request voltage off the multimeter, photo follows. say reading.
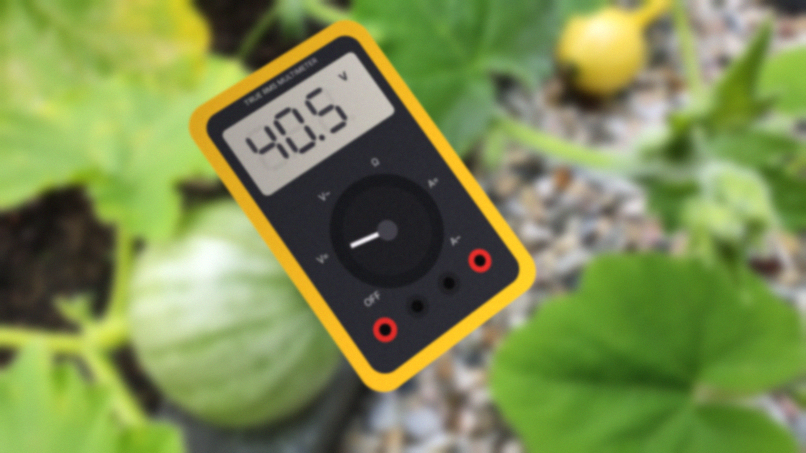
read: 40.5 V
